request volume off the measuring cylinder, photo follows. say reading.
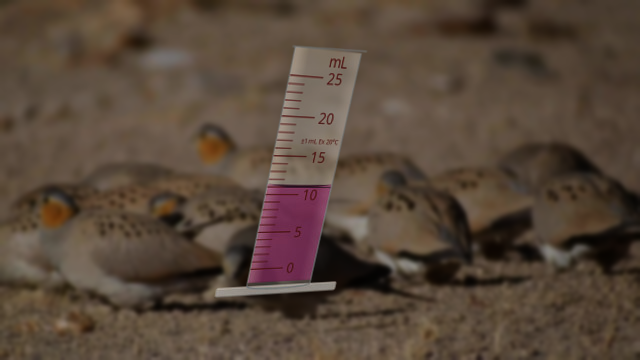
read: 11 mL
